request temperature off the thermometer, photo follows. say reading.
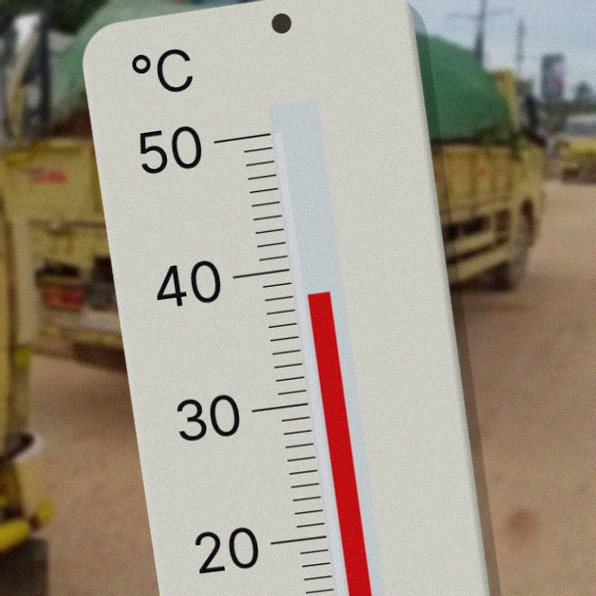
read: 38 °C
